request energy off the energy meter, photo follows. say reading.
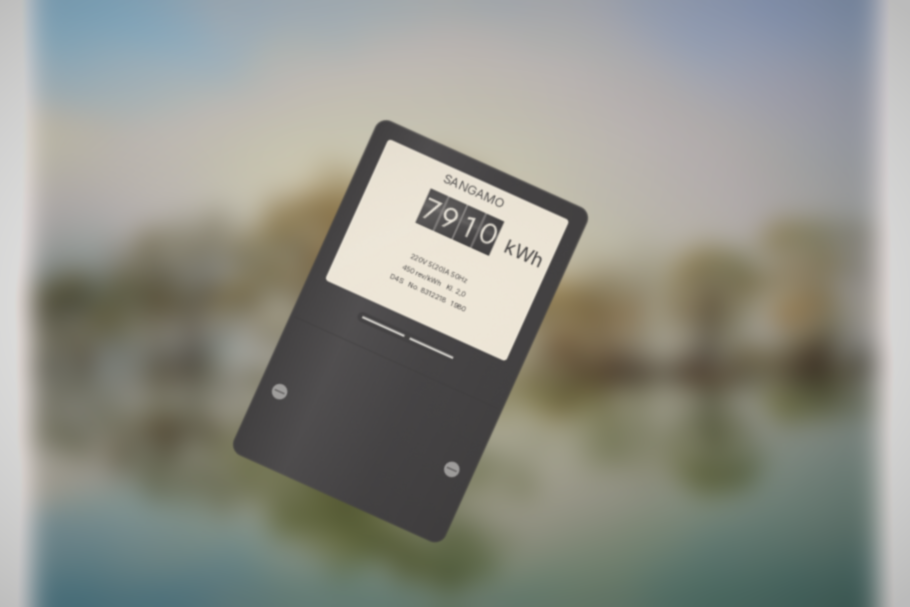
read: 7910 kWh
